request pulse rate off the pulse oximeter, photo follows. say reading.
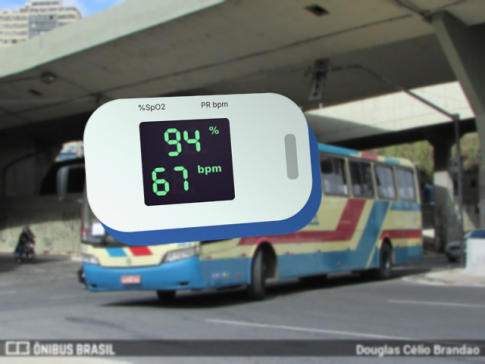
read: 67 bpm
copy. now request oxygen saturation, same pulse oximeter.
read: 94 %
